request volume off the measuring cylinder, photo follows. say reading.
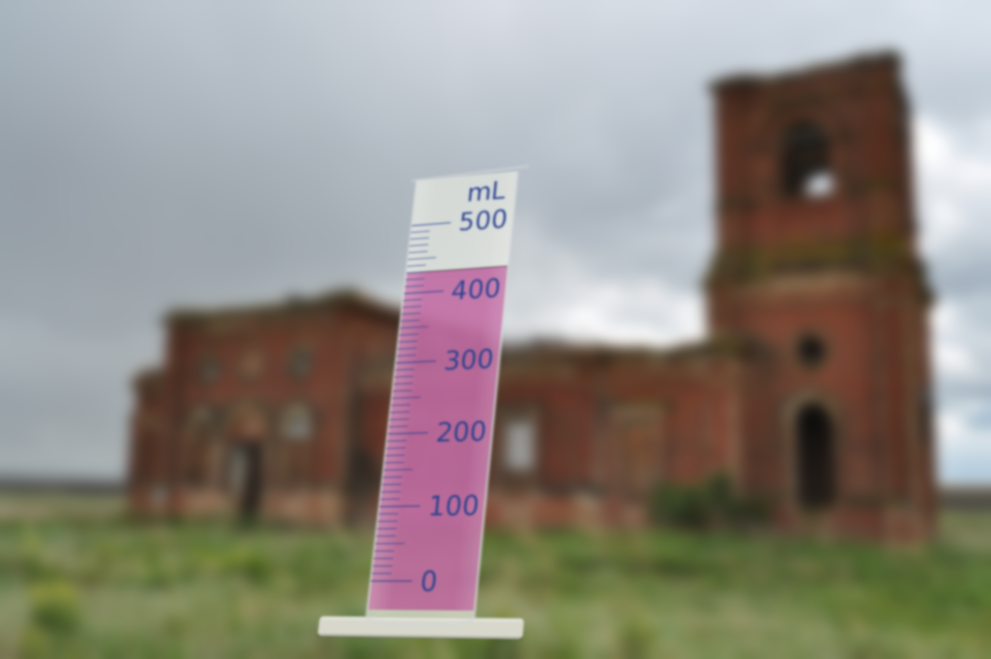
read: 430 mL
